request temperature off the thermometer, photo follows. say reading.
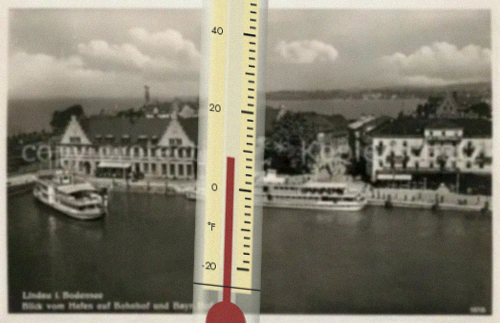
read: 8 °F
